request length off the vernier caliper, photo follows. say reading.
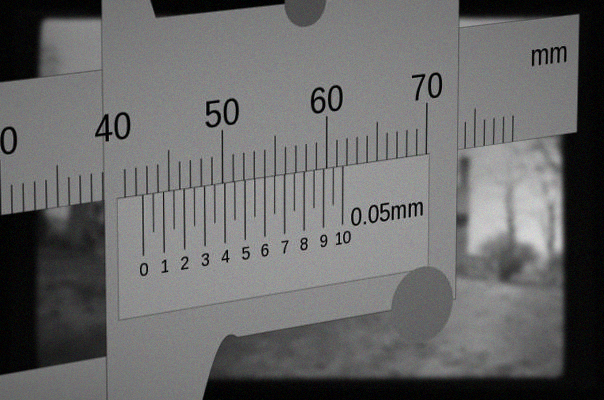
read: 42.6 mm
